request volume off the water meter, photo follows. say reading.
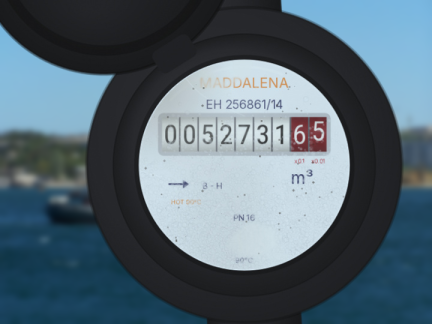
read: 52731.65 m³
